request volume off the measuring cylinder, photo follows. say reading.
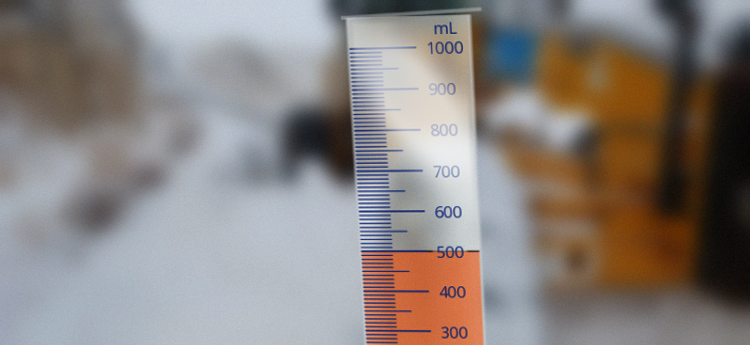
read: 500 mL
